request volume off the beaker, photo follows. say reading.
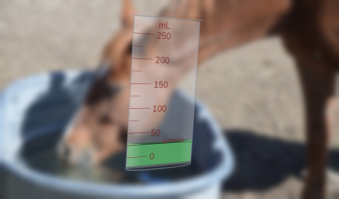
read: 25 mL
